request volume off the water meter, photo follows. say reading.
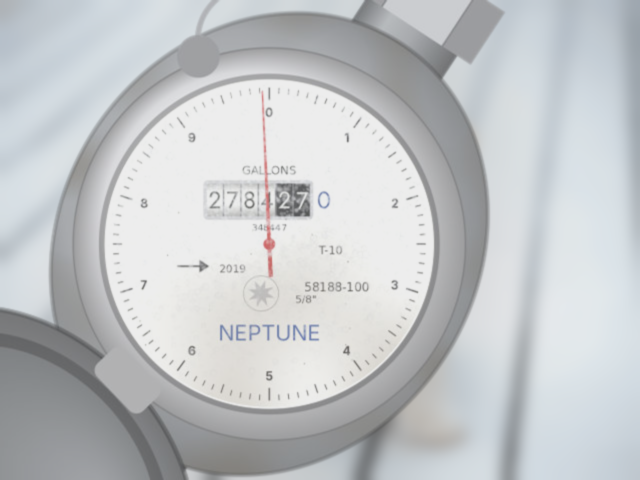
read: 2784269.9 gal
